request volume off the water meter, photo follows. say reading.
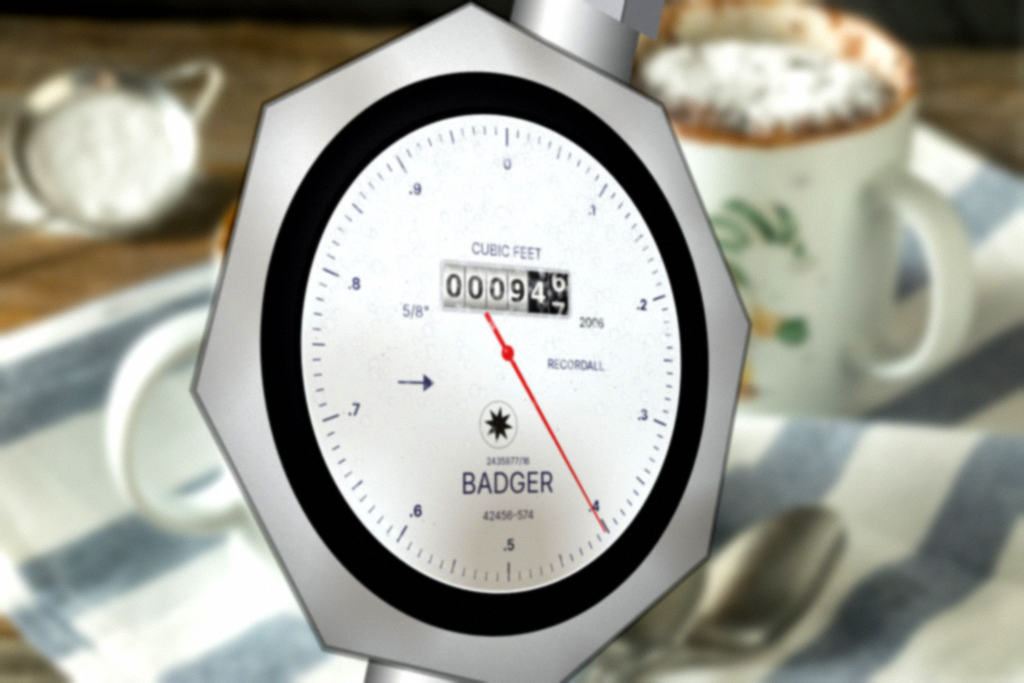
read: 946.40 ft³
